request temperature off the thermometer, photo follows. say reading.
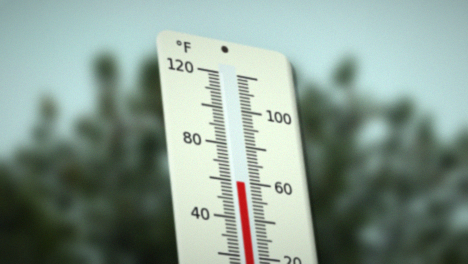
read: 60 °F
